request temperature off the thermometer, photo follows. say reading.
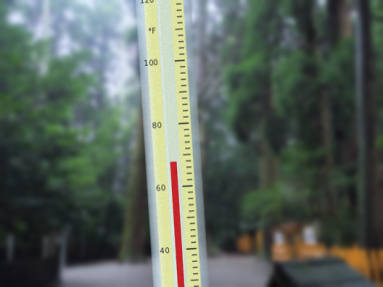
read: 68 °F
